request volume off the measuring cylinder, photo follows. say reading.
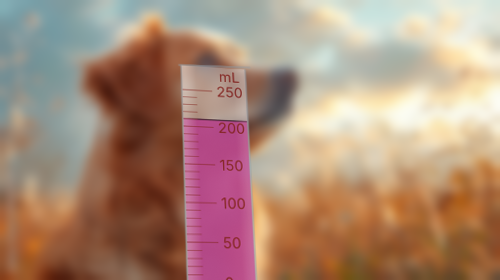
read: 210 mL
